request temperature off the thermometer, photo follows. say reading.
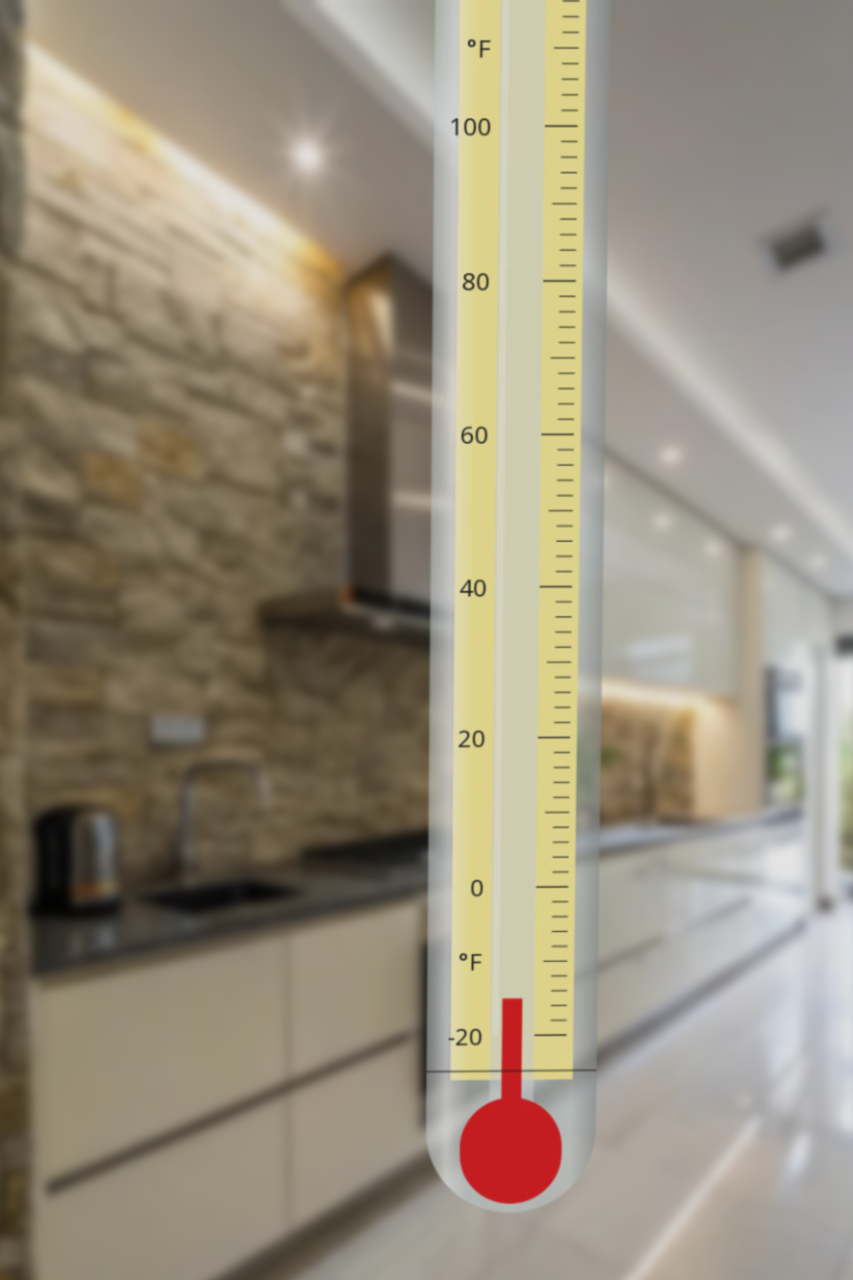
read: -15 °F
